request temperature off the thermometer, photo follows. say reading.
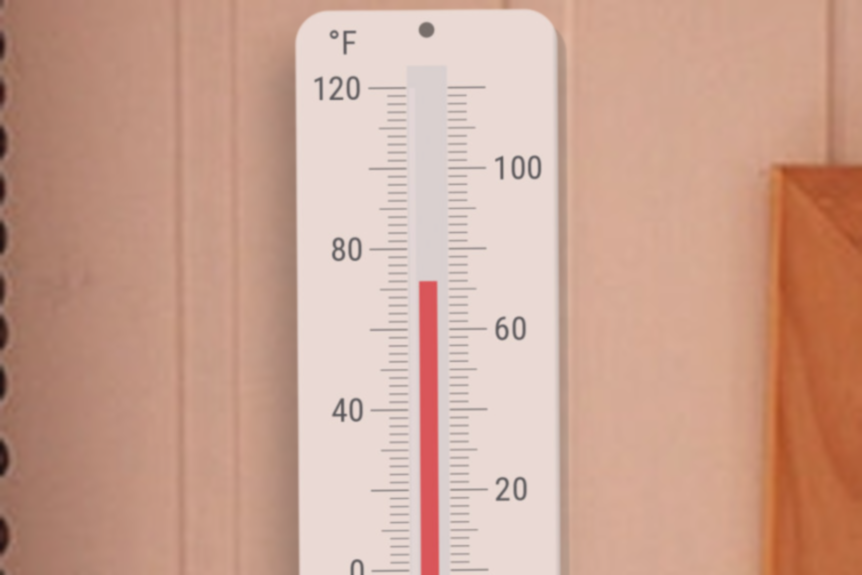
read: 72 °F
